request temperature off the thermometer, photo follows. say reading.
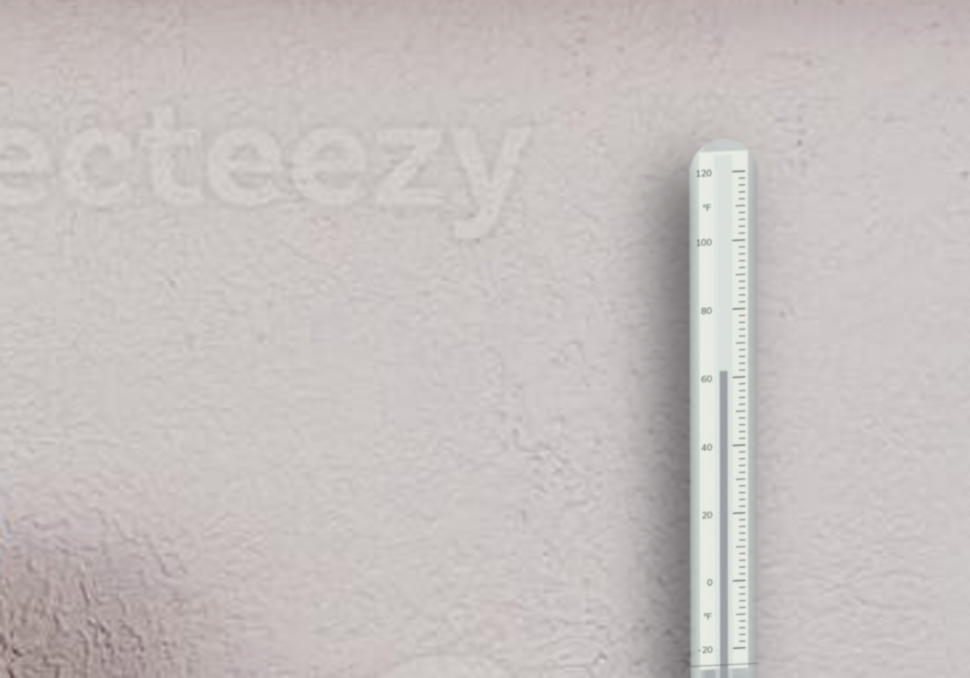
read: 62 °F
